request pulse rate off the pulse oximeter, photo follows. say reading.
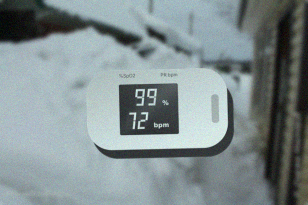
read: 72 bpm
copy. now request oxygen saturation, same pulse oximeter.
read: 99 %
